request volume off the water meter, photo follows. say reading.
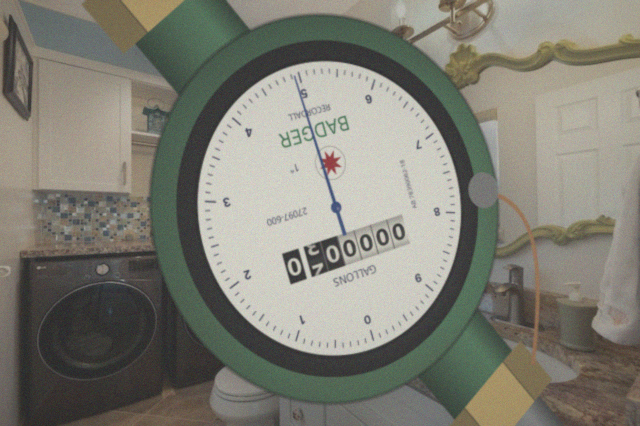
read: 24.9 gal
